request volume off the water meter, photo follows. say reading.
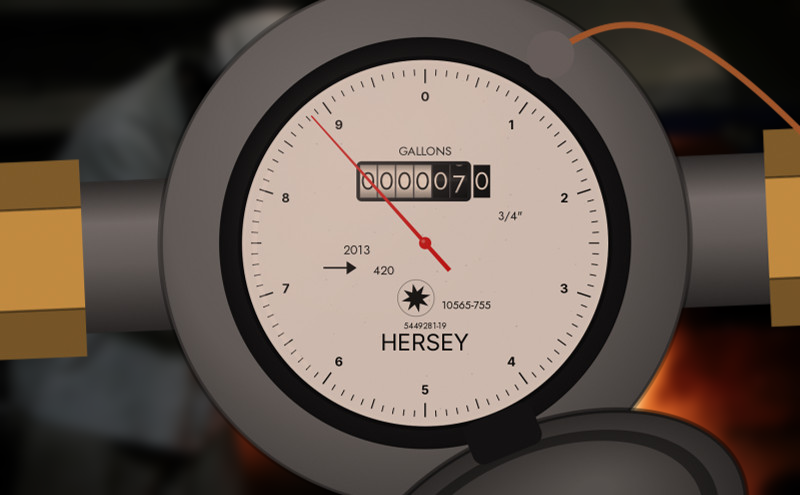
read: 68.8 gal
